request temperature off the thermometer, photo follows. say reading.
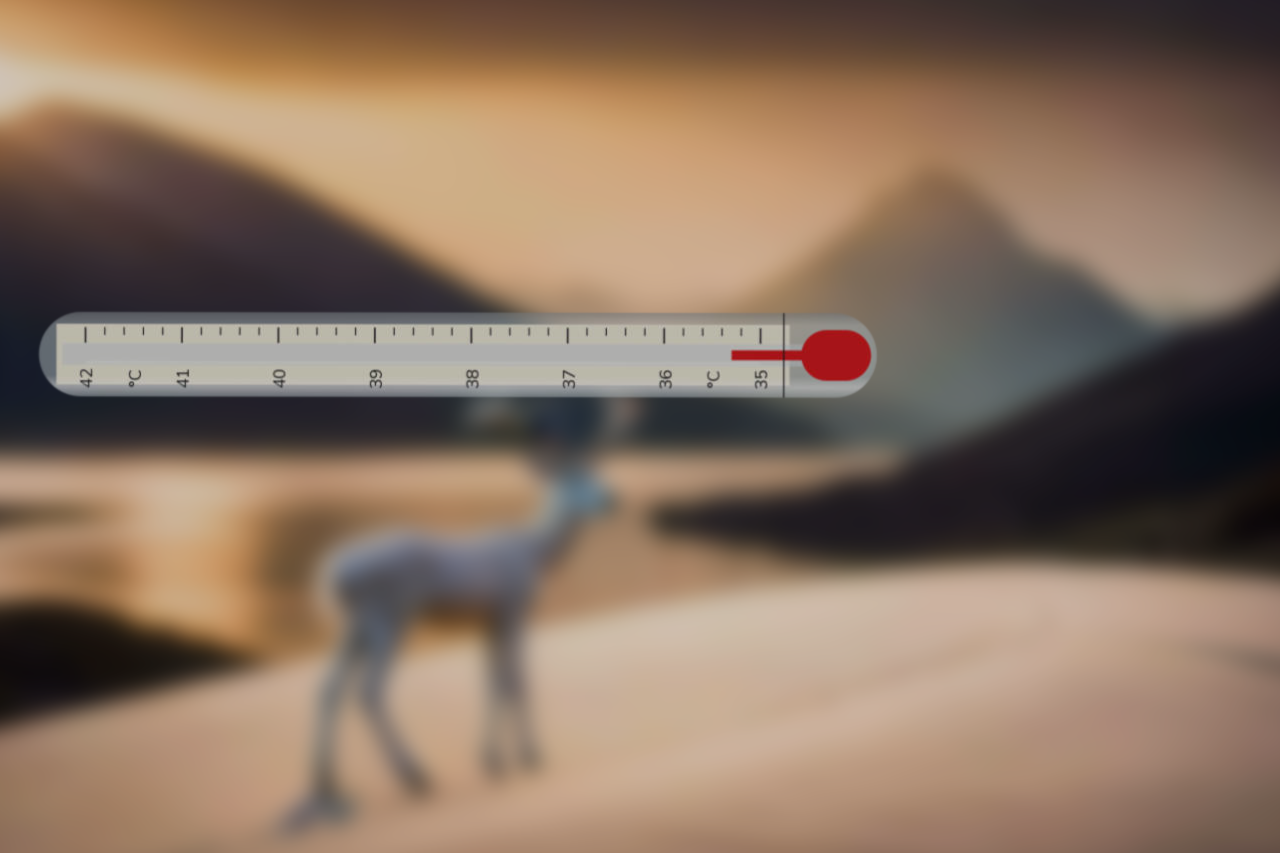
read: 35.3 °C
